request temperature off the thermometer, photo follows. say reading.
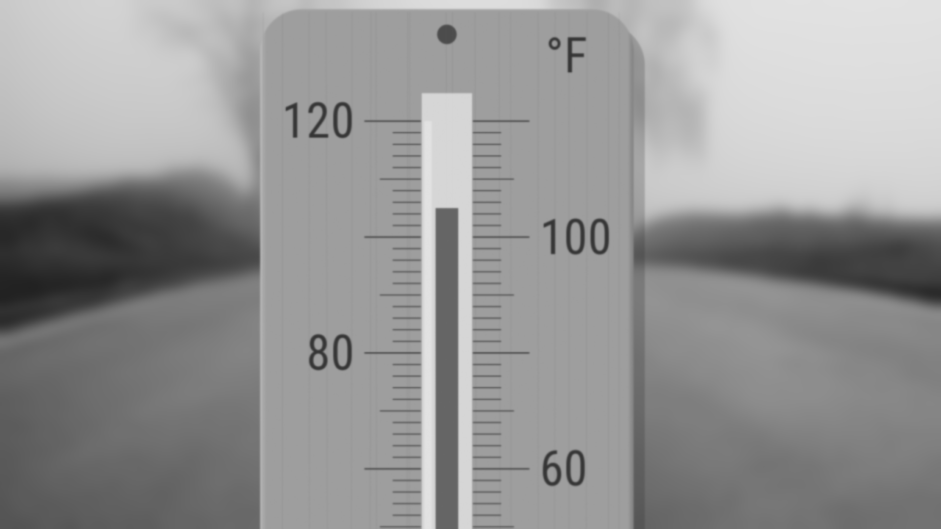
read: 105 °F
